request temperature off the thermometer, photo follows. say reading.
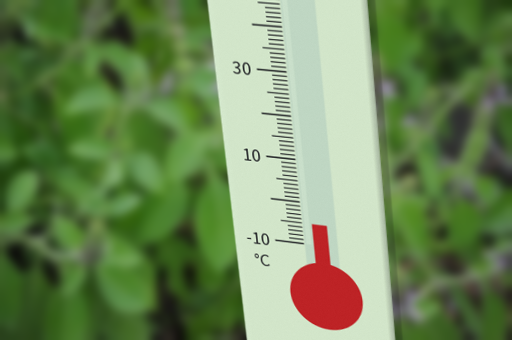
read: -5 °C
